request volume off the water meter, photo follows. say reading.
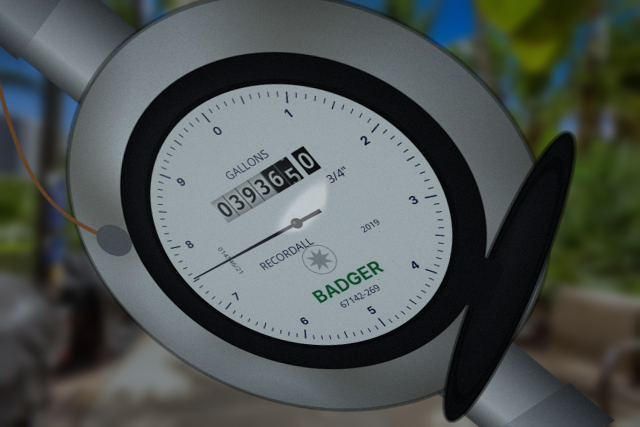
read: 393647.5 gal
